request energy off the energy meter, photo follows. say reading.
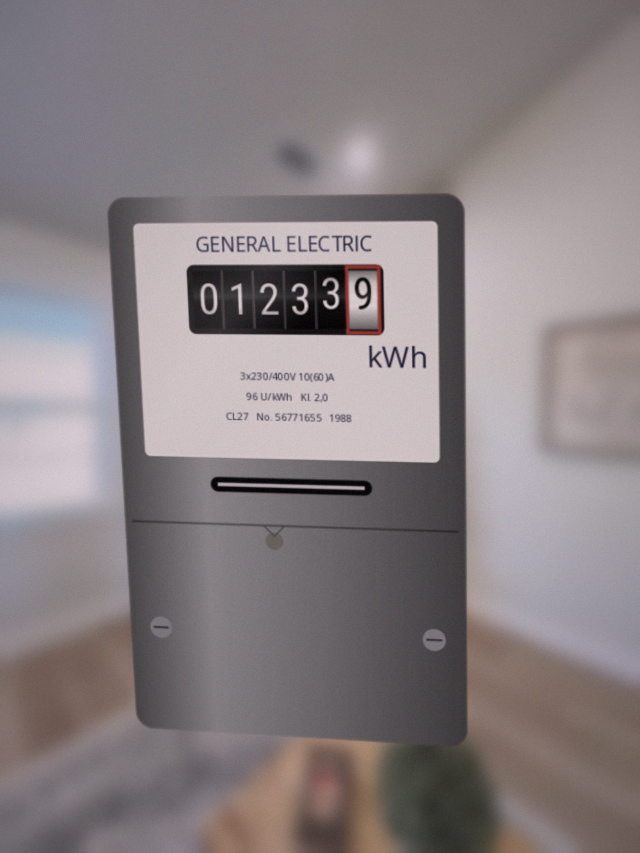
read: 1233.9 kWh
